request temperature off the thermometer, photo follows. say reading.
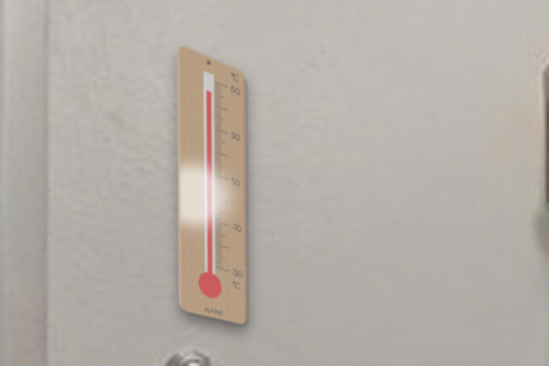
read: 45 °C
